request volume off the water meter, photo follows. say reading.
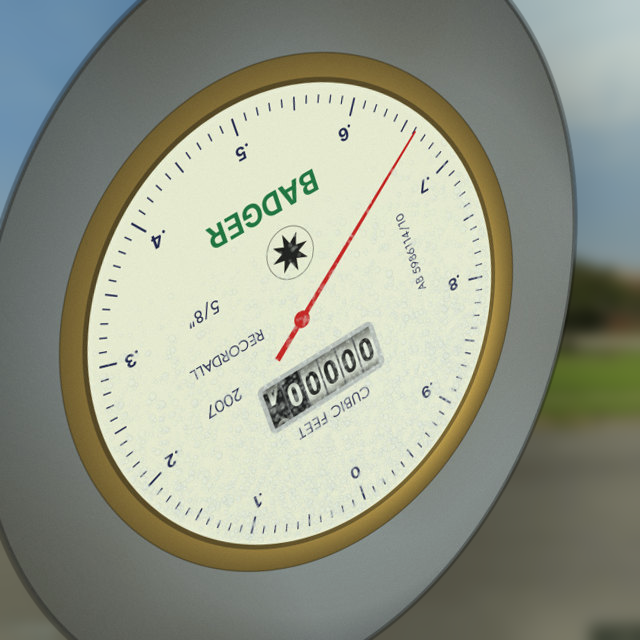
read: 3.66 ft³
